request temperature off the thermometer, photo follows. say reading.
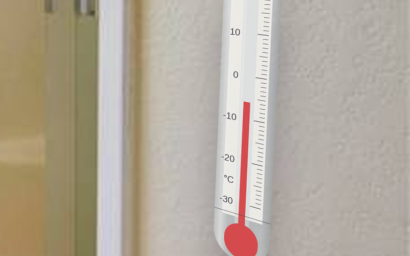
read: -6 °C
